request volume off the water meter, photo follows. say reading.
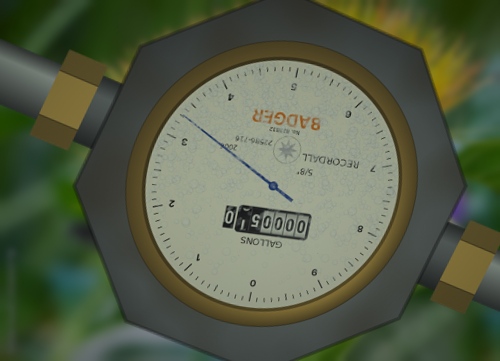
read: 513.3 gal
